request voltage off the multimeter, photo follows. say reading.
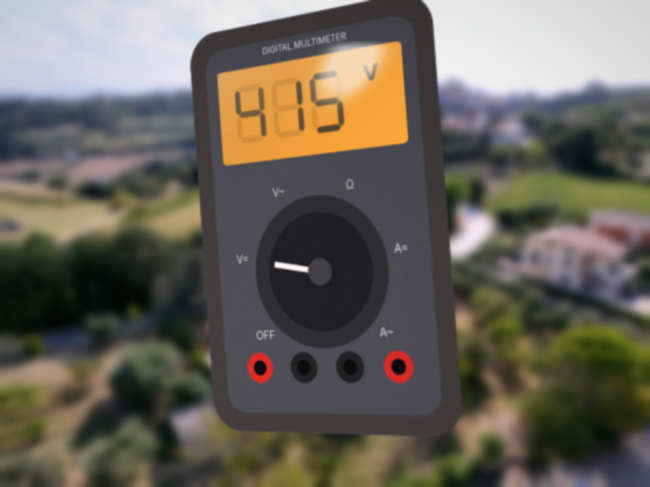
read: 415 V
